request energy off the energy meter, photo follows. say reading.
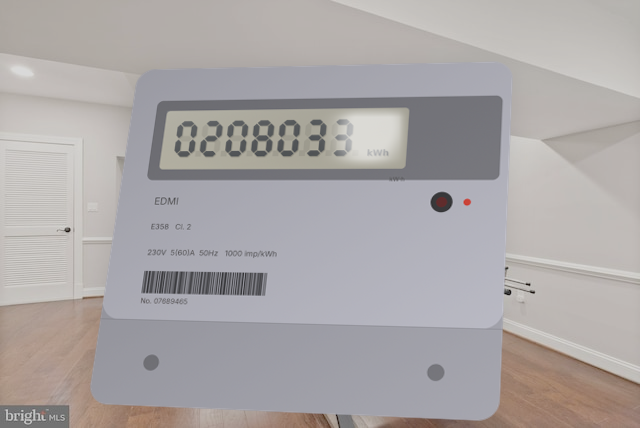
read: 208033 kWh
